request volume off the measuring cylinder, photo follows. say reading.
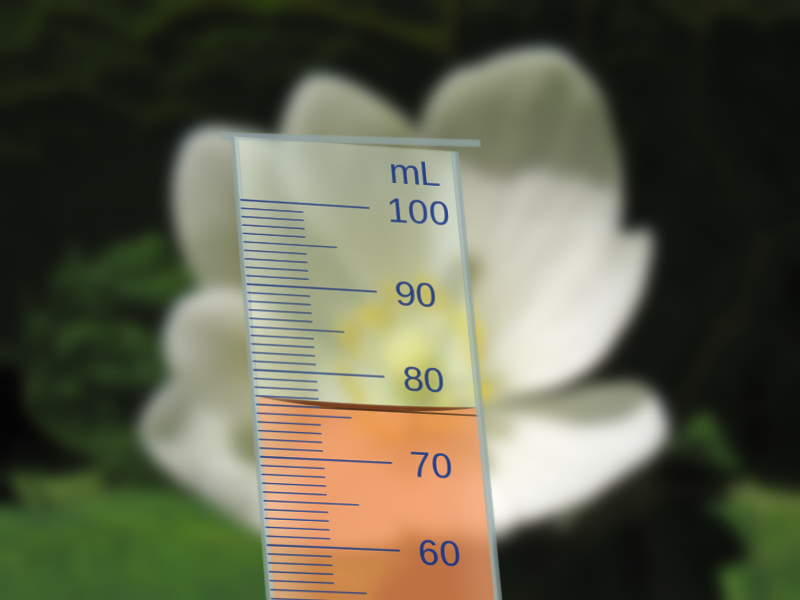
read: 76 mL
